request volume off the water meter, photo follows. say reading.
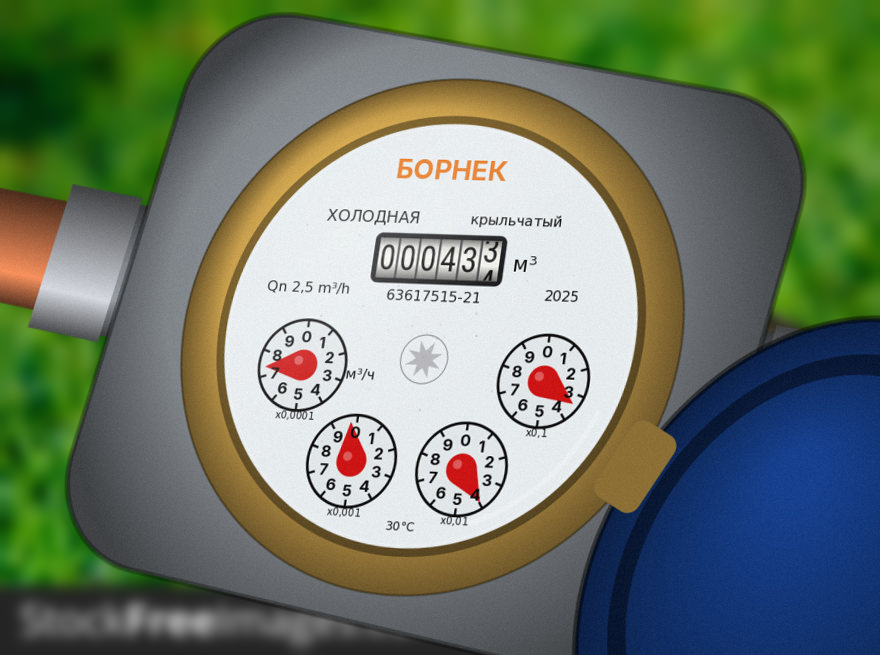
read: 433.3397 m³
